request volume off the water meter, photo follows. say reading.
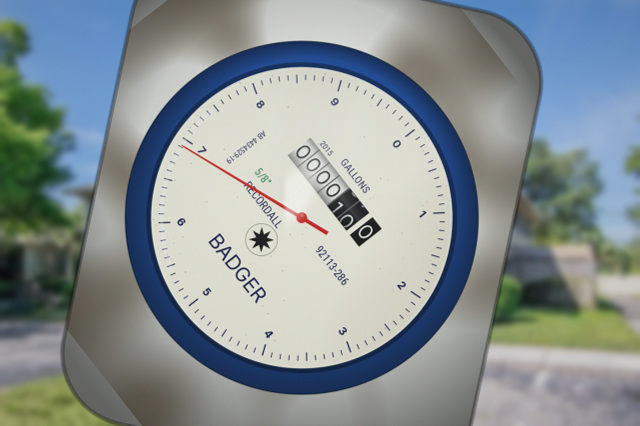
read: 96.9 gal
